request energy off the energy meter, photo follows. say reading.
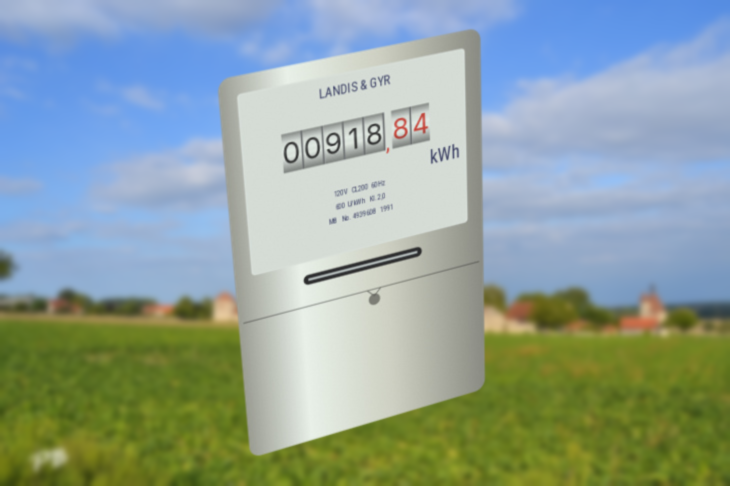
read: 918.84 kWh
